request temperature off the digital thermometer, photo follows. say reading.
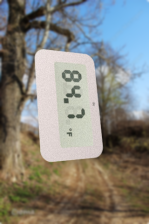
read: 84.7 °F
